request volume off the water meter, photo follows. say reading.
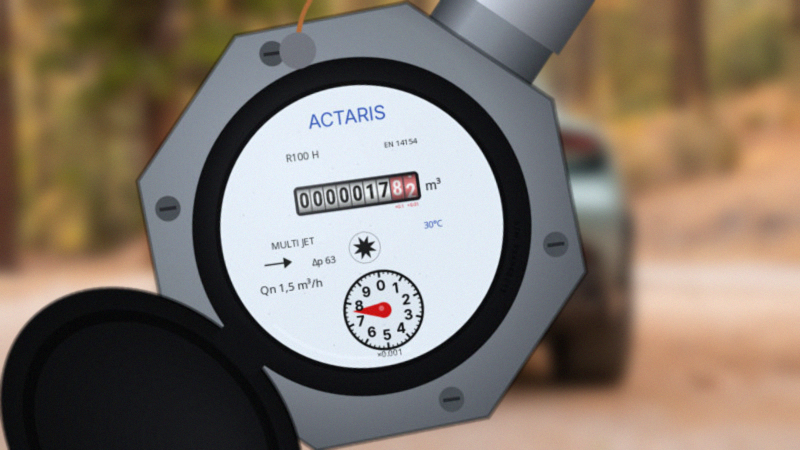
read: 17.817 m³
